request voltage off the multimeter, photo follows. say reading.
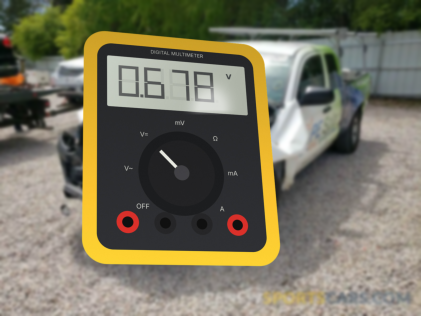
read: 0.678 V
